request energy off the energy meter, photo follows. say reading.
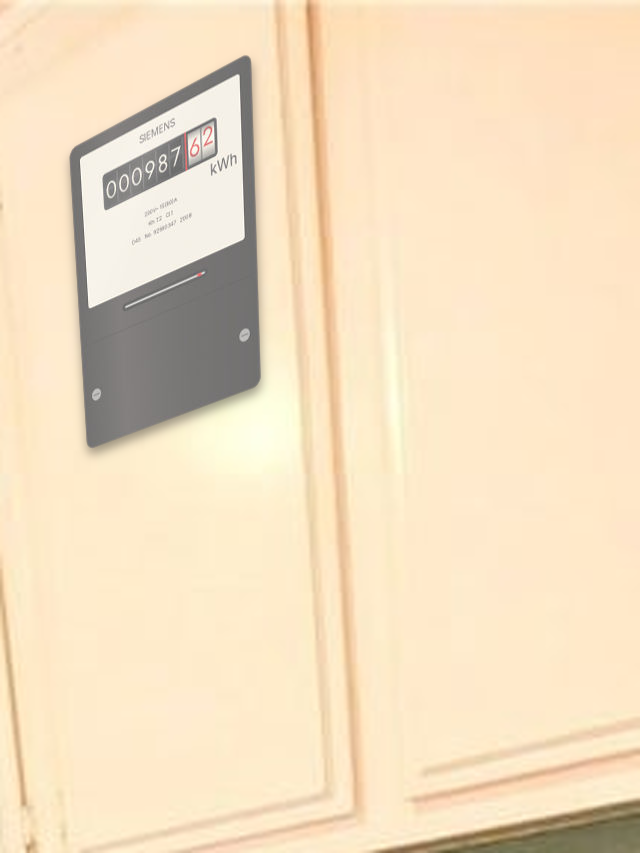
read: 987.62 kWh
